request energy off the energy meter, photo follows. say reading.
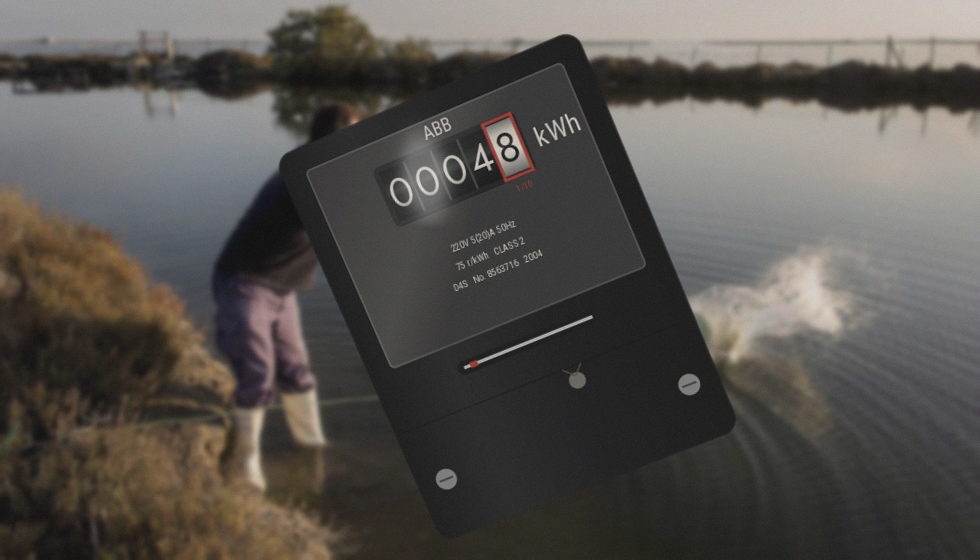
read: 4.8 kWh
